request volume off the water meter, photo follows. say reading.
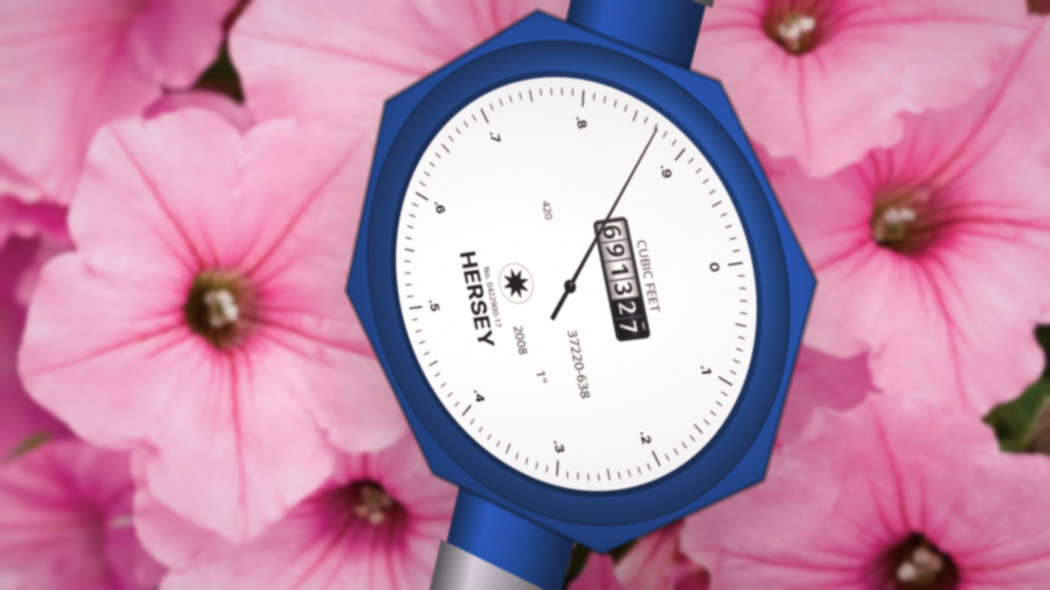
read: 691326.87 ft³
